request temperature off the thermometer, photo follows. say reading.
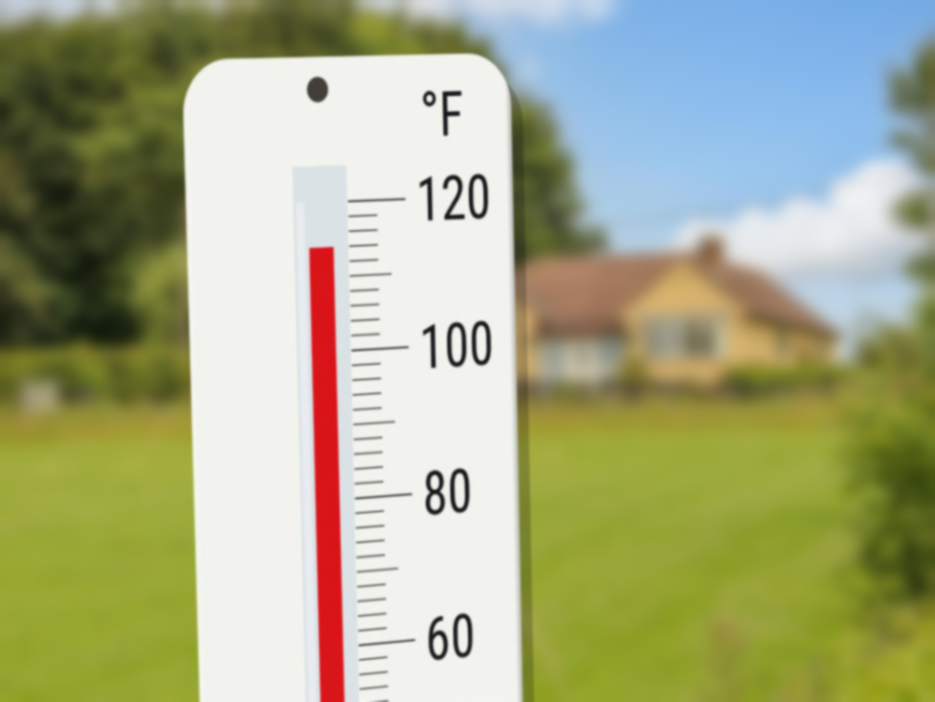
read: 114 °F
